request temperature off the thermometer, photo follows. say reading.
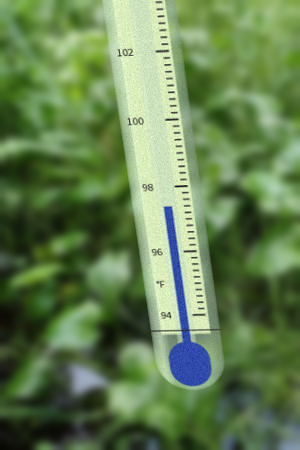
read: 97.4 °F
